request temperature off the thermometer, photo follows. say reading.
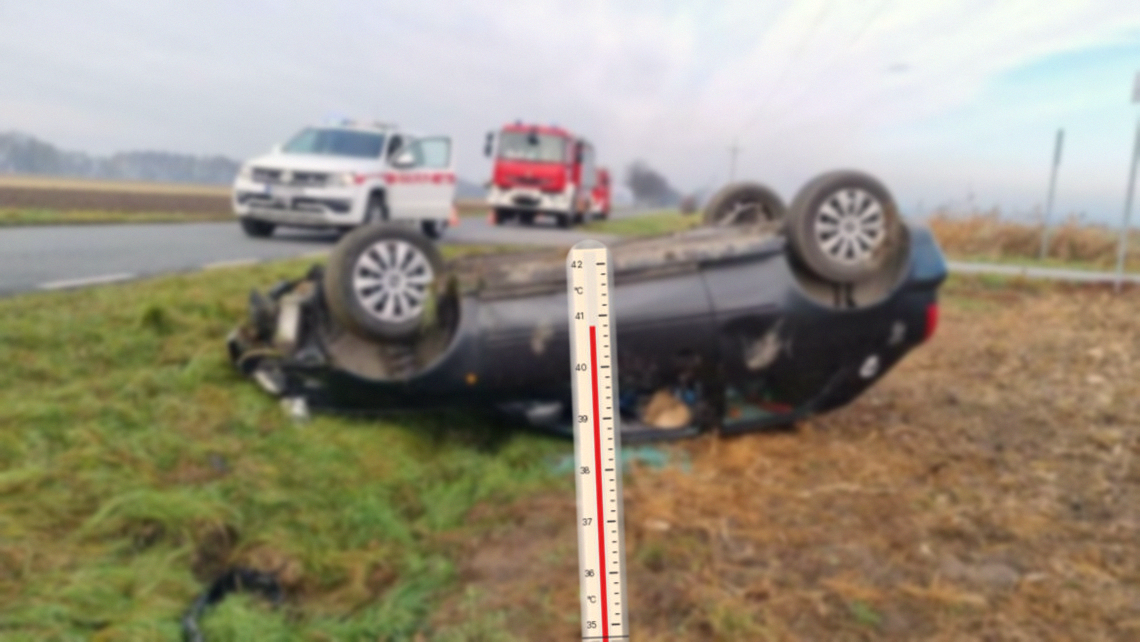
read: 40.8 °C
